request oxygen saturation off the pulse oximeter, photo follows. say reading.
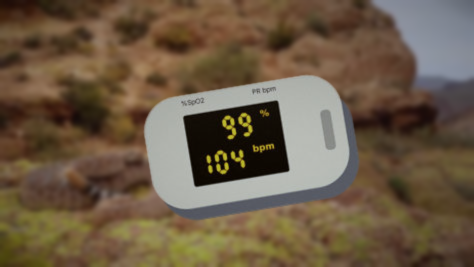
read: 99 %
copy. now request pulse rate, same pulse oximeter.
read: 104 bpm
